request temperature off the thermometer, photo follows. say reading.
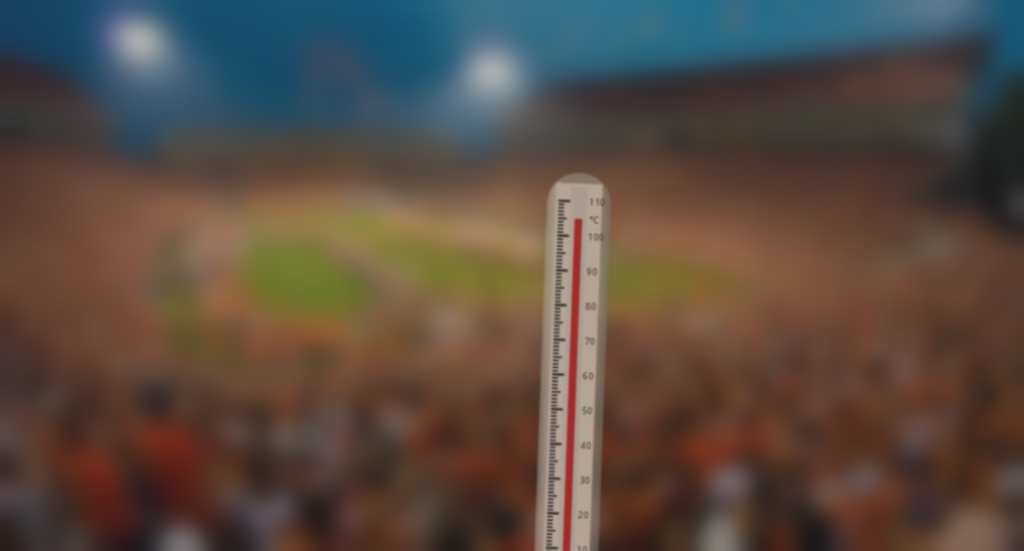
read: 105 °C
